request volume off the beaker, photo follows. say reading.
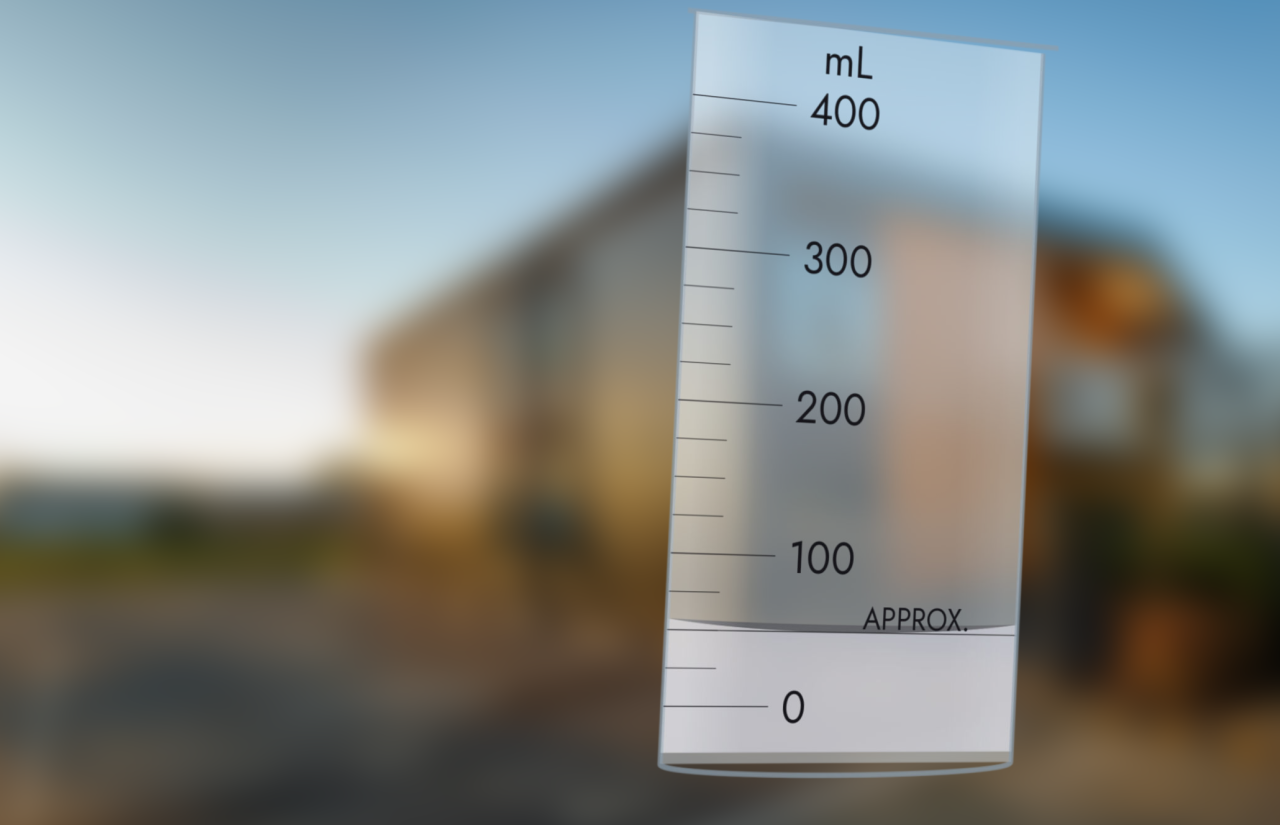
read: 50 mL
